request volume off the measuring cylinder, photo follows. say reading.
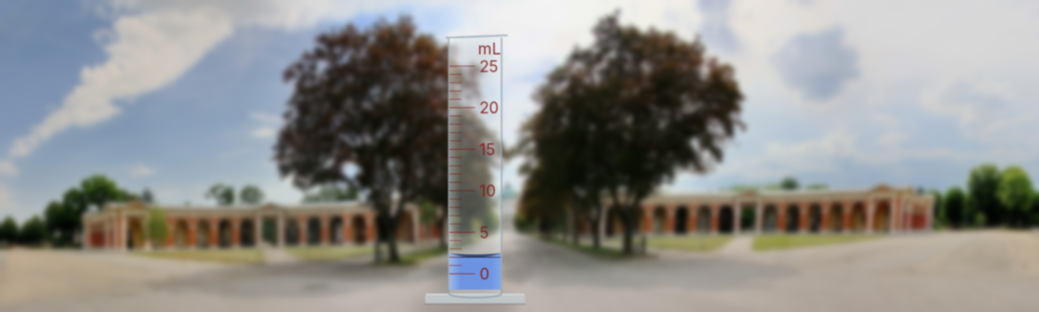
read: 2 mL
